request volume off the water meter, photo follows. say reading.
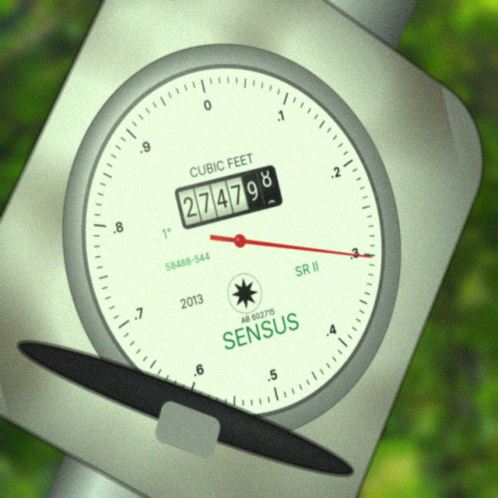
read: 274798.30 ft³
